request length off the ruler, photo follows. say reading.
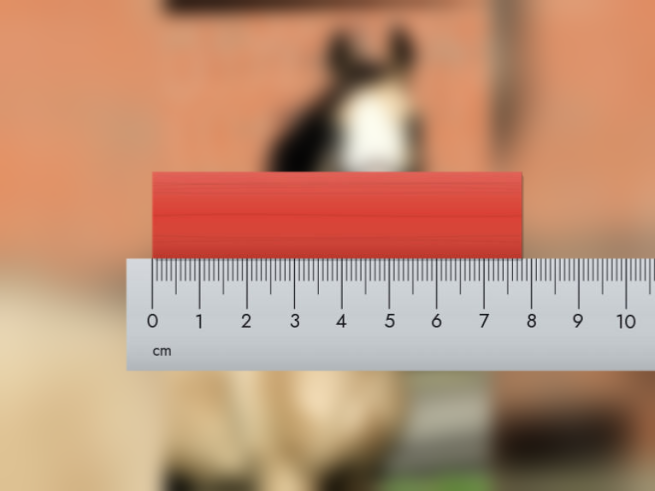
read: 7.8 cm
